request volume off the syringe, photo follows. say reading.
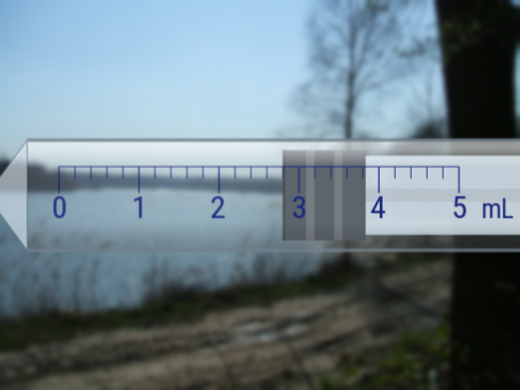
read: 2.8 mL
